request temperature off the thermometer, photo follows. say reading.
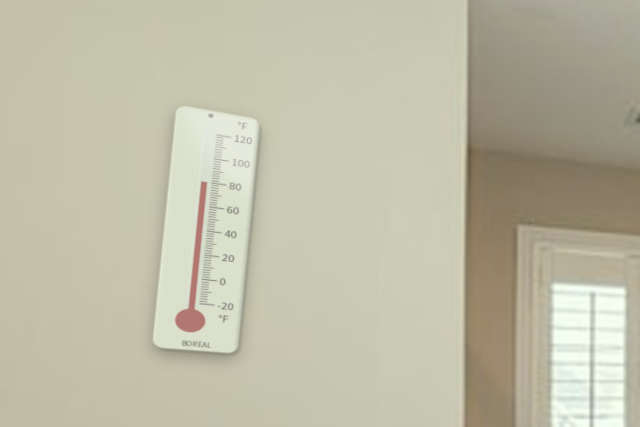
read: 80 °F
